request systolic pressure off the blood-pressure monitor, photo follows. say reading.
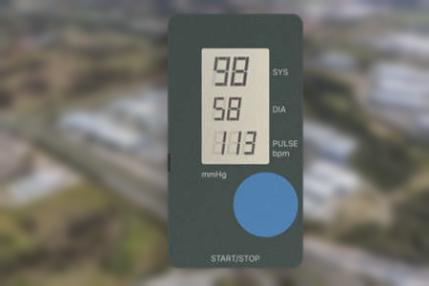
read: 98 mmHg
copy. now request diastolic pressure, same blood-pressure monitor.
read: 58 mmHg
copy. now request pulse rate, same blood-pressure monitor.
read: 113 bpm
